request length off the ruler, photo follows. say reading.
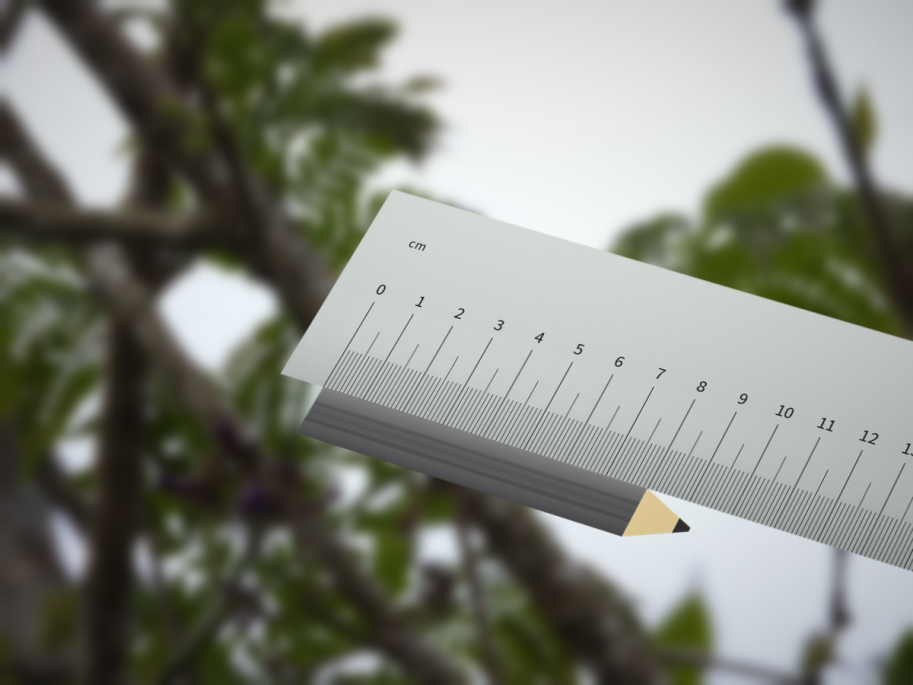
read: 9.3 cm
